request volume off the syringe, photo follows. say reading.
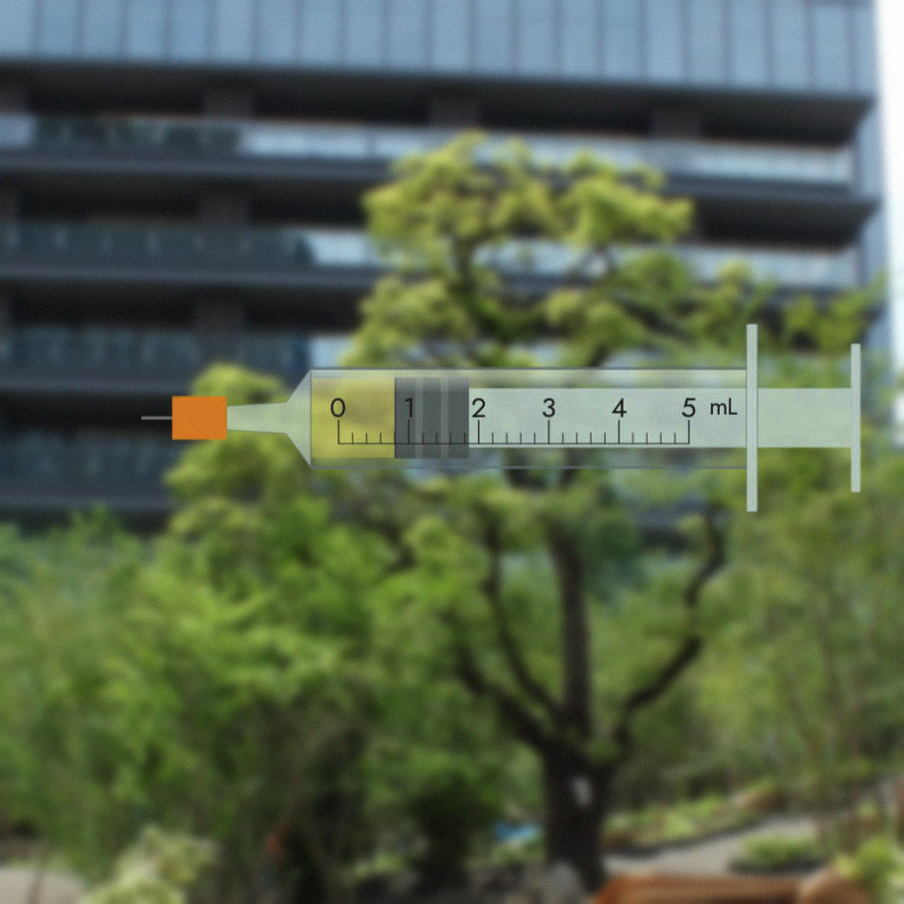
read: 0.8 mL
